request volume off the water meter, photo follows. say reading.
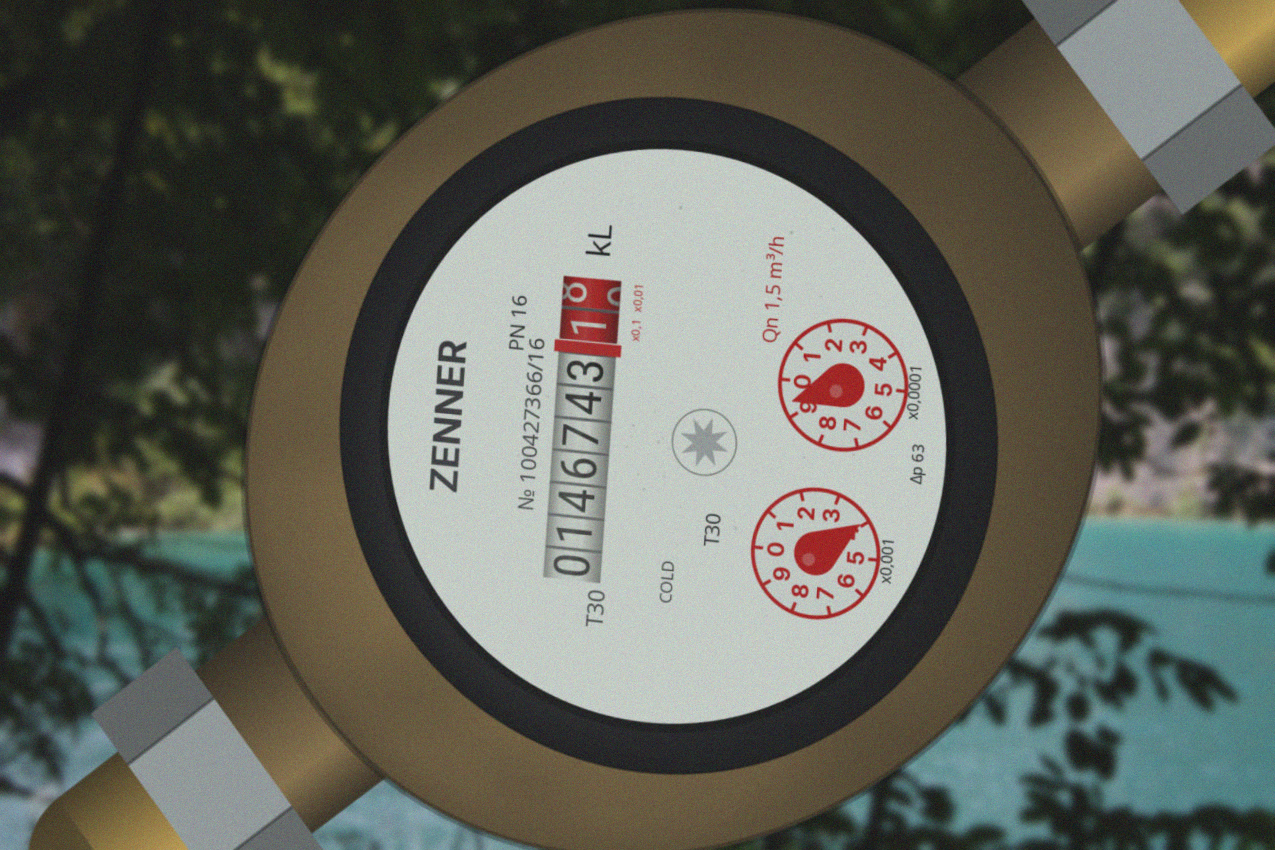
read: 146743.1839 kL
